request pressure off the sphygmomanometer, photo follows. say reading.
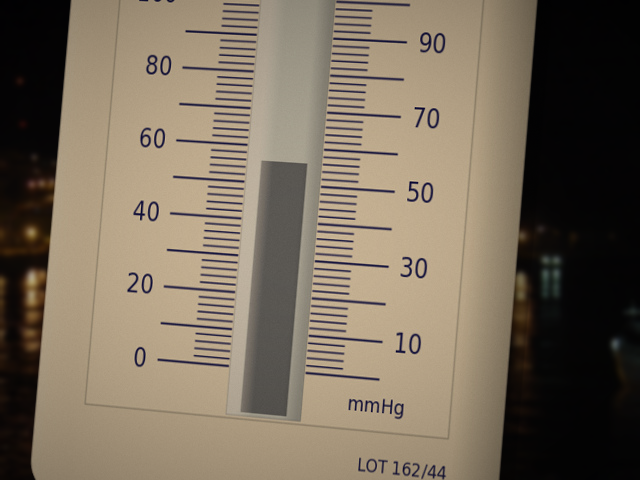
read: 56 mmHg
